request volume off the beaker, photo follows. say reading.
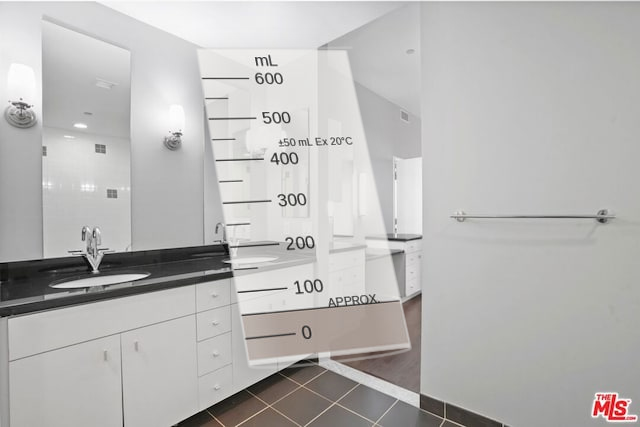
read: 50 mL
